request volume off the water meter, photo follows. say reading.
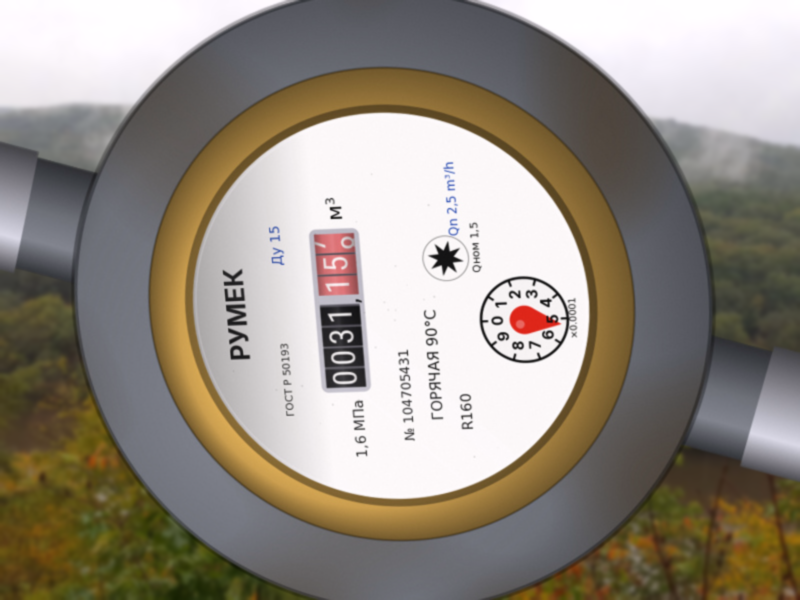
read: 31.1575 m³
